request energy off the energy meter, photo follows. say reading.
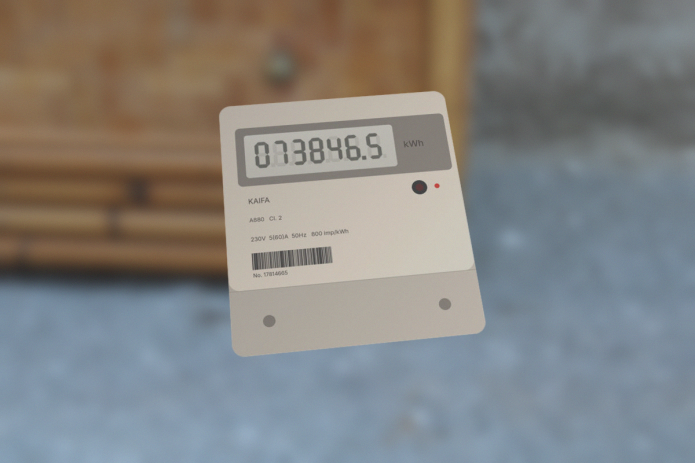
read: 73846.5 kWh
